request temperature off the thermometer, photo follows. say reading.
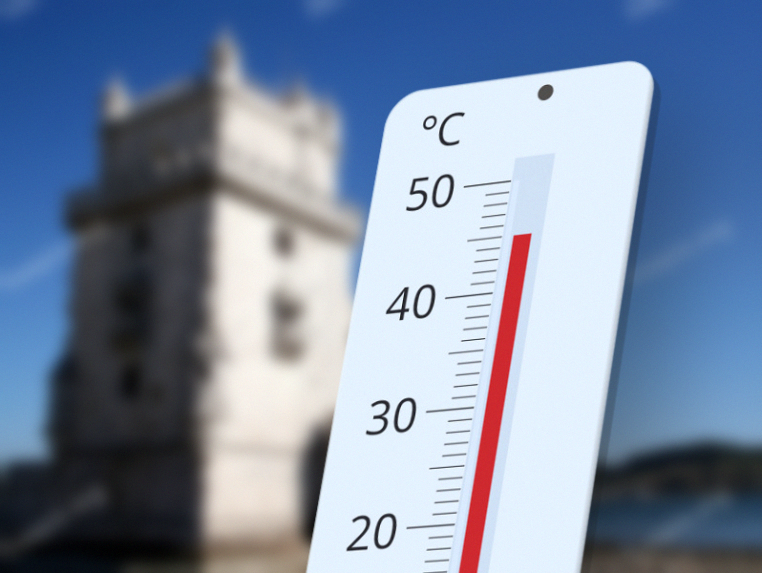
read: 45 °C
